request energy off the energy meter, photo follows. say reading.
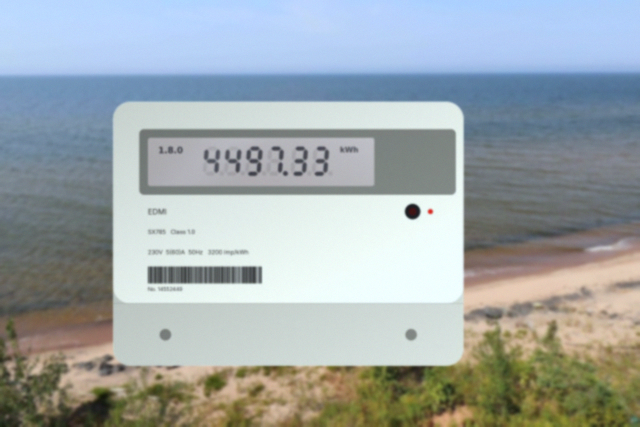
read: 4497.33 kWh
